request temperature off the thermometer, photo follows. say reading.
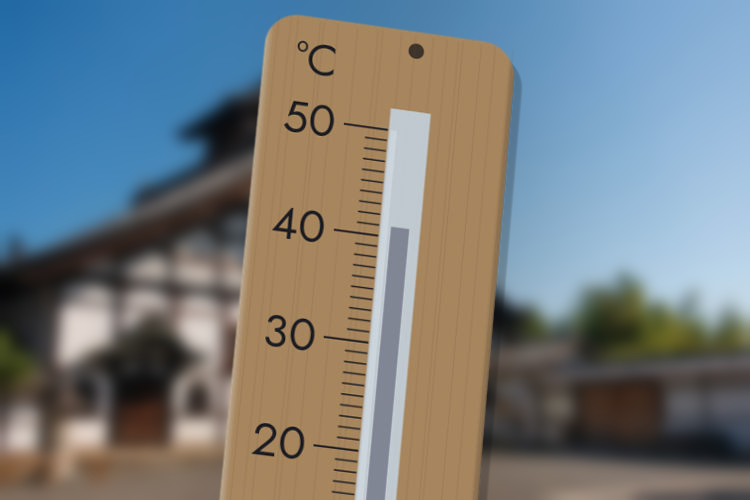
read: 41 °C
